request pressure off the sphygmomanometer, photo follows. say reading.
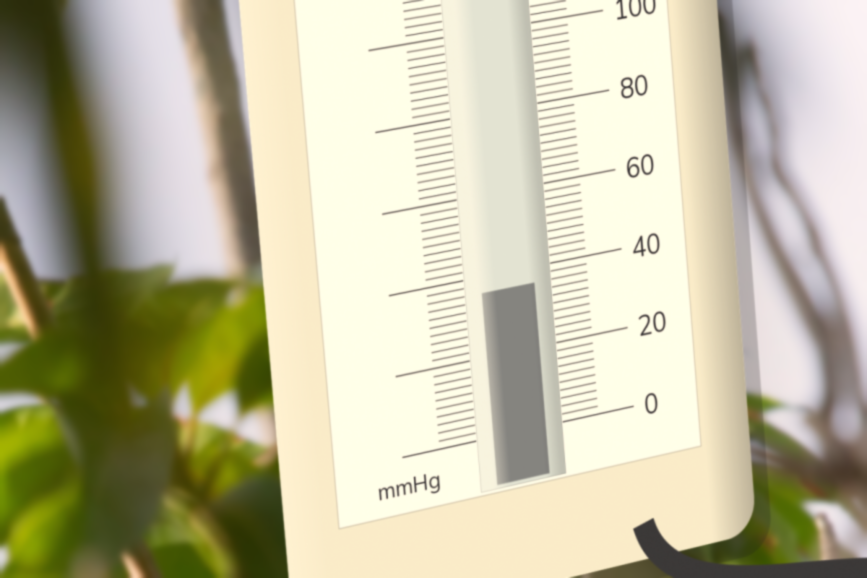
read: 36 mmHg
